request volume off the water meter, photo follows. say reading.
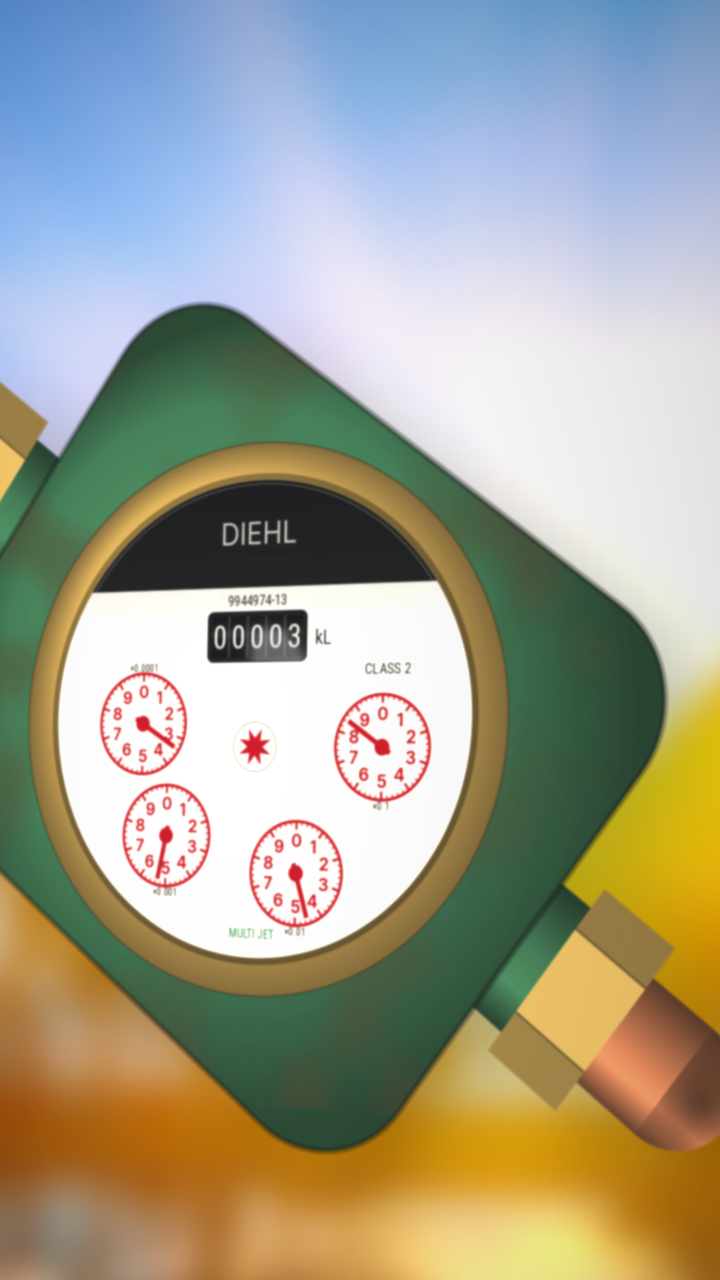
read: 3.8453 kL
